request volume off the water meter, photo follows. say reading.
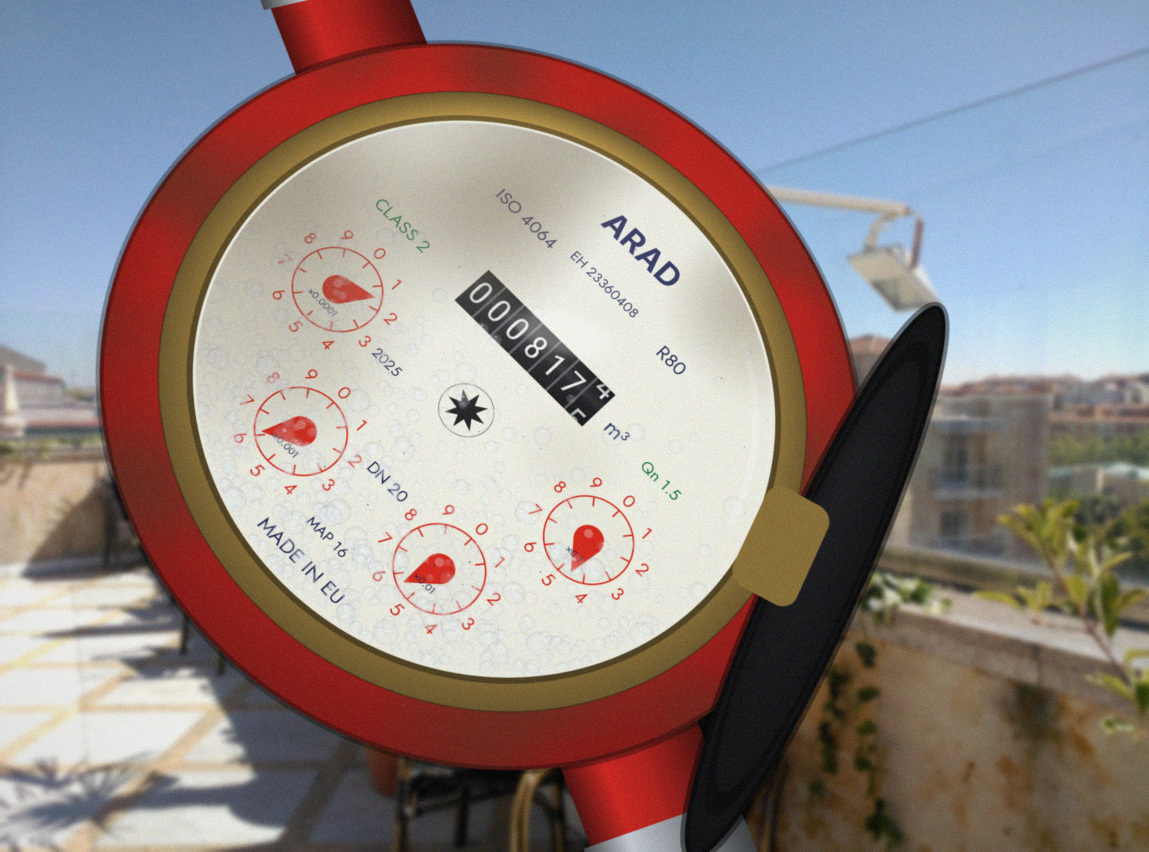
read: 8174.4561 m³
